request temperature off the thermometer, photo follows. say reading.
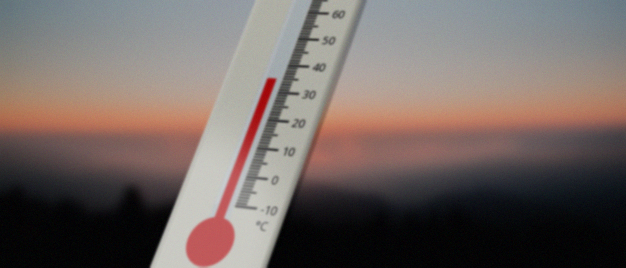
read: 35 °C
